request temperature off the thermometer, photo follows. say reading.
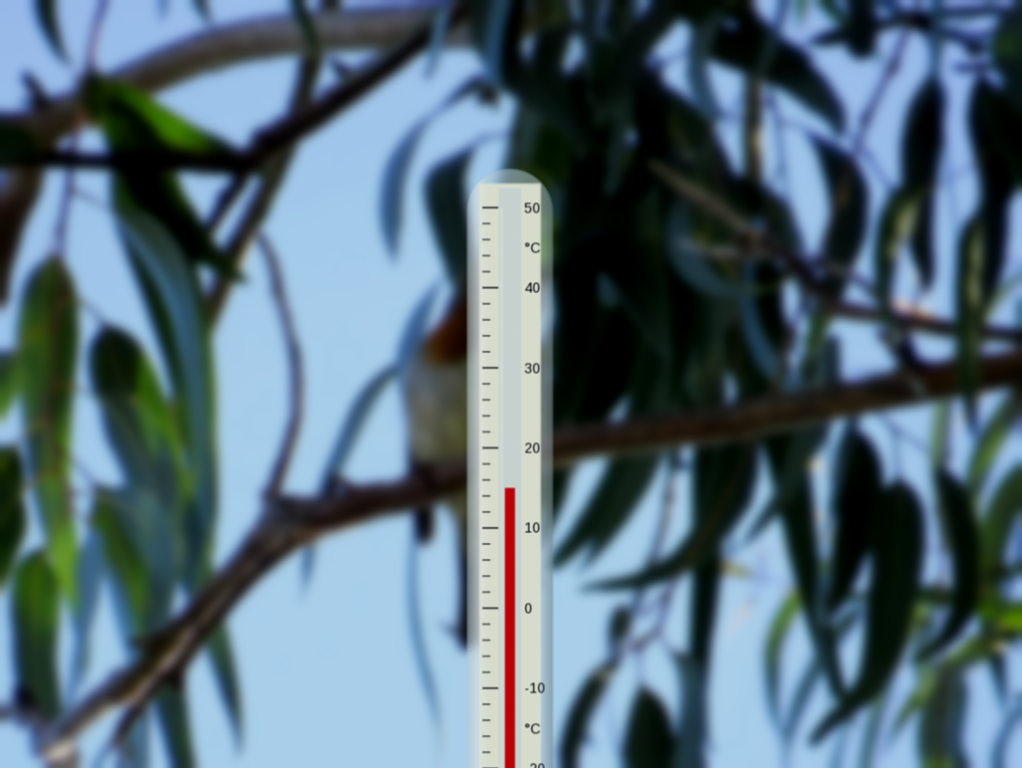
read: 15 °C
